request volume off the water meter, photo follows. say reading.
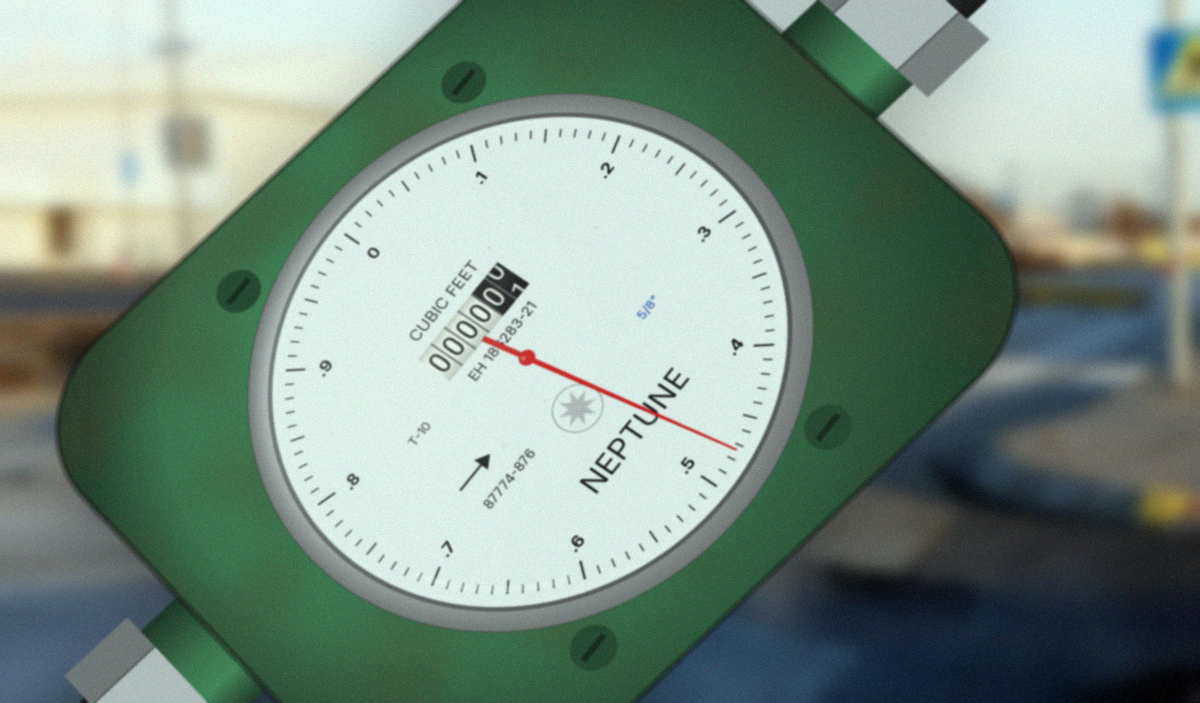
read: 0.47 ft³
